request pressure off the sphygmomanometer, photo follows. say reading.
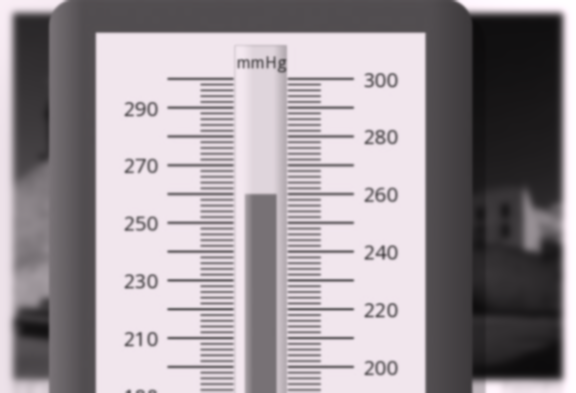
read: 260 mmHg
